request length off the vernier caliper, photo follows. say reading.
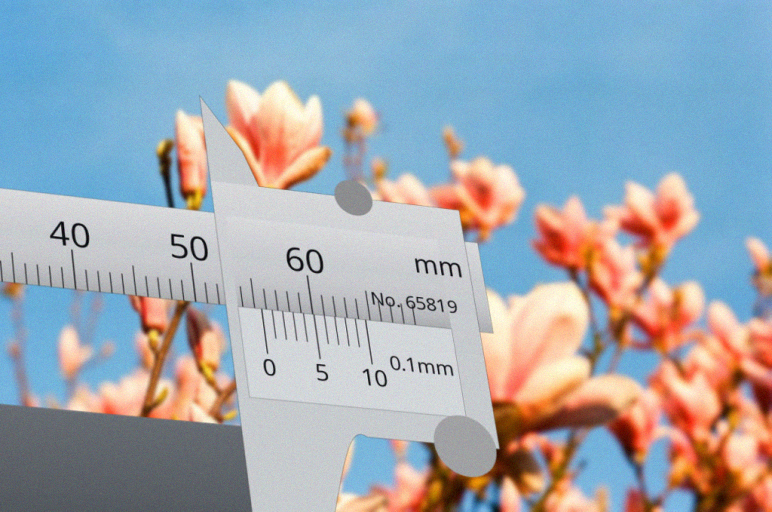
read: 55.6 mm
